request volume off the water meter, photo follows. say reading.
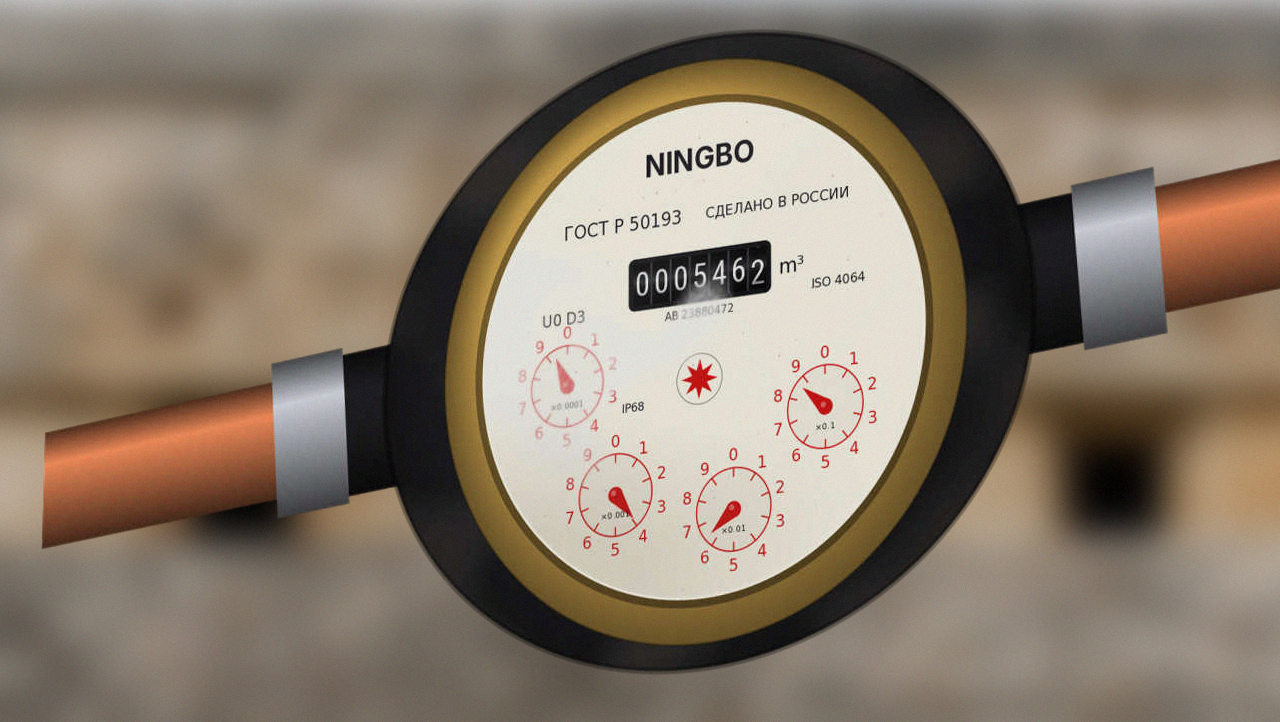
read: 5461.8639 m³
